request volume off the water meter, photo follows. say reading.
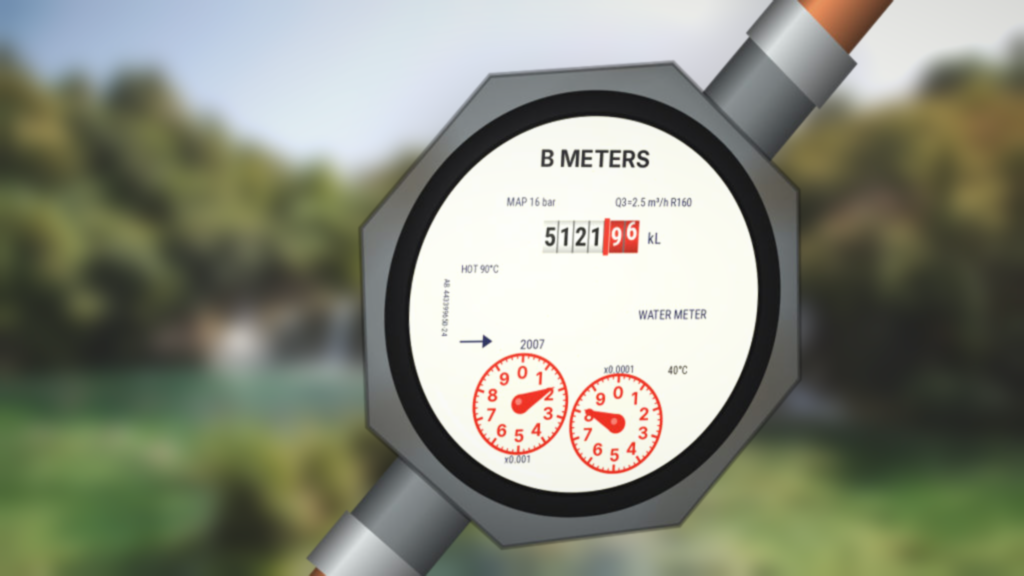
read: 5121.9618 kL
